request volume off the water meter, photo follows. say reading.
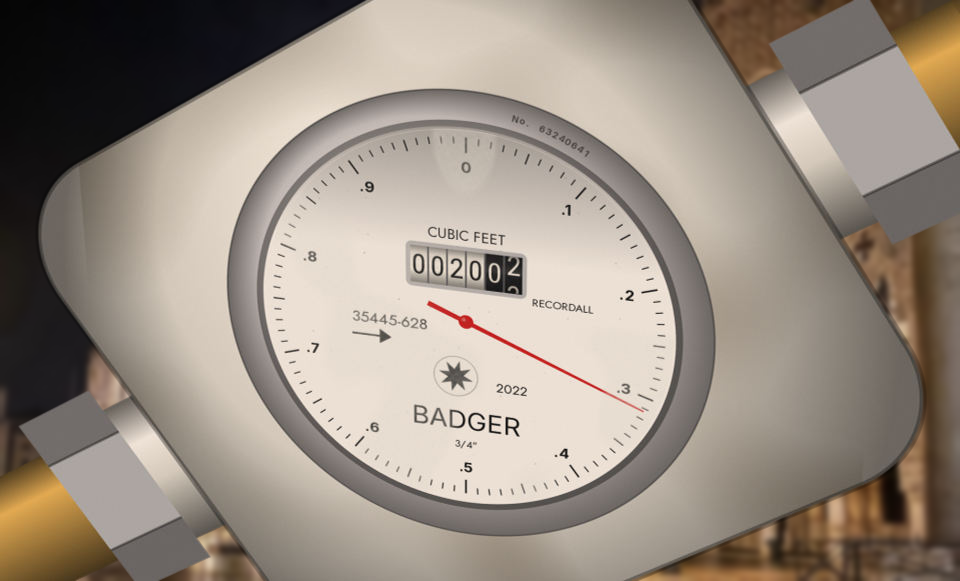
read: 2002.31 ft³
